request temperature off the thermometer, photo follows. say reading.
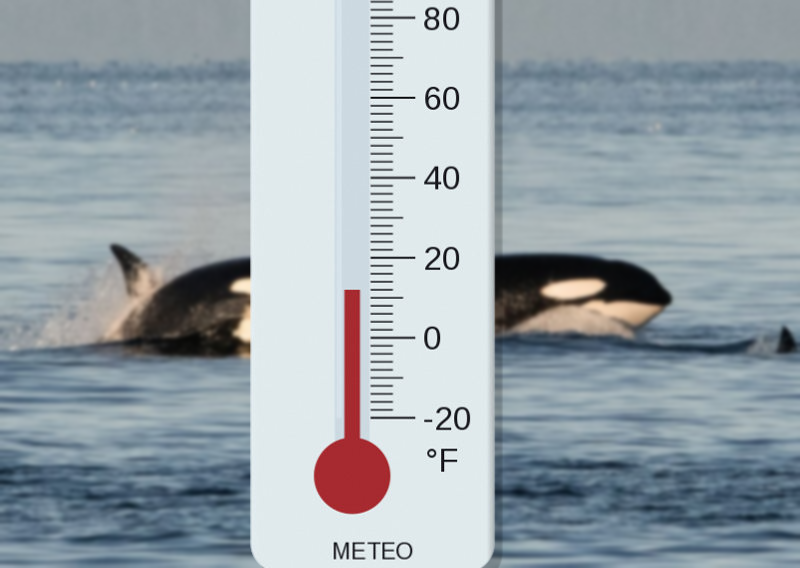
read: 12 °F
